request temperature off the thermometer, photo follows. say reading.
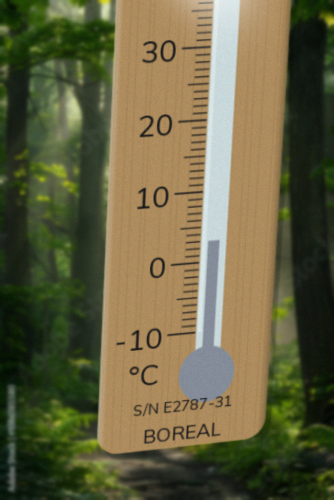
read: 3 °C
